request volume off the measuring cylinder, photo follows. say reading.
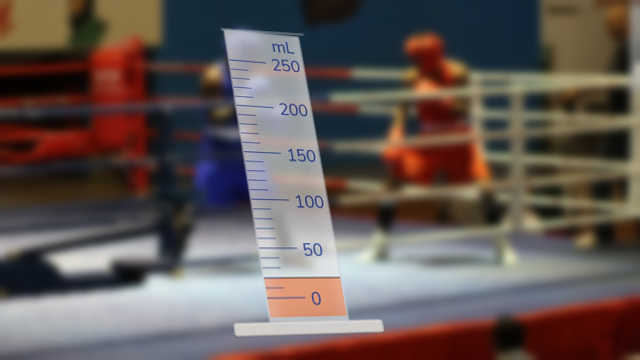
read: 20 mL
